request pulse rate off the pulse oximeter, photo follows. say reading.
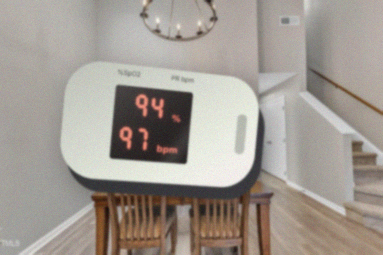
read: 97 bpm
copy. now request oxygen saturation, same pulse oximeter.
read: 94 %
